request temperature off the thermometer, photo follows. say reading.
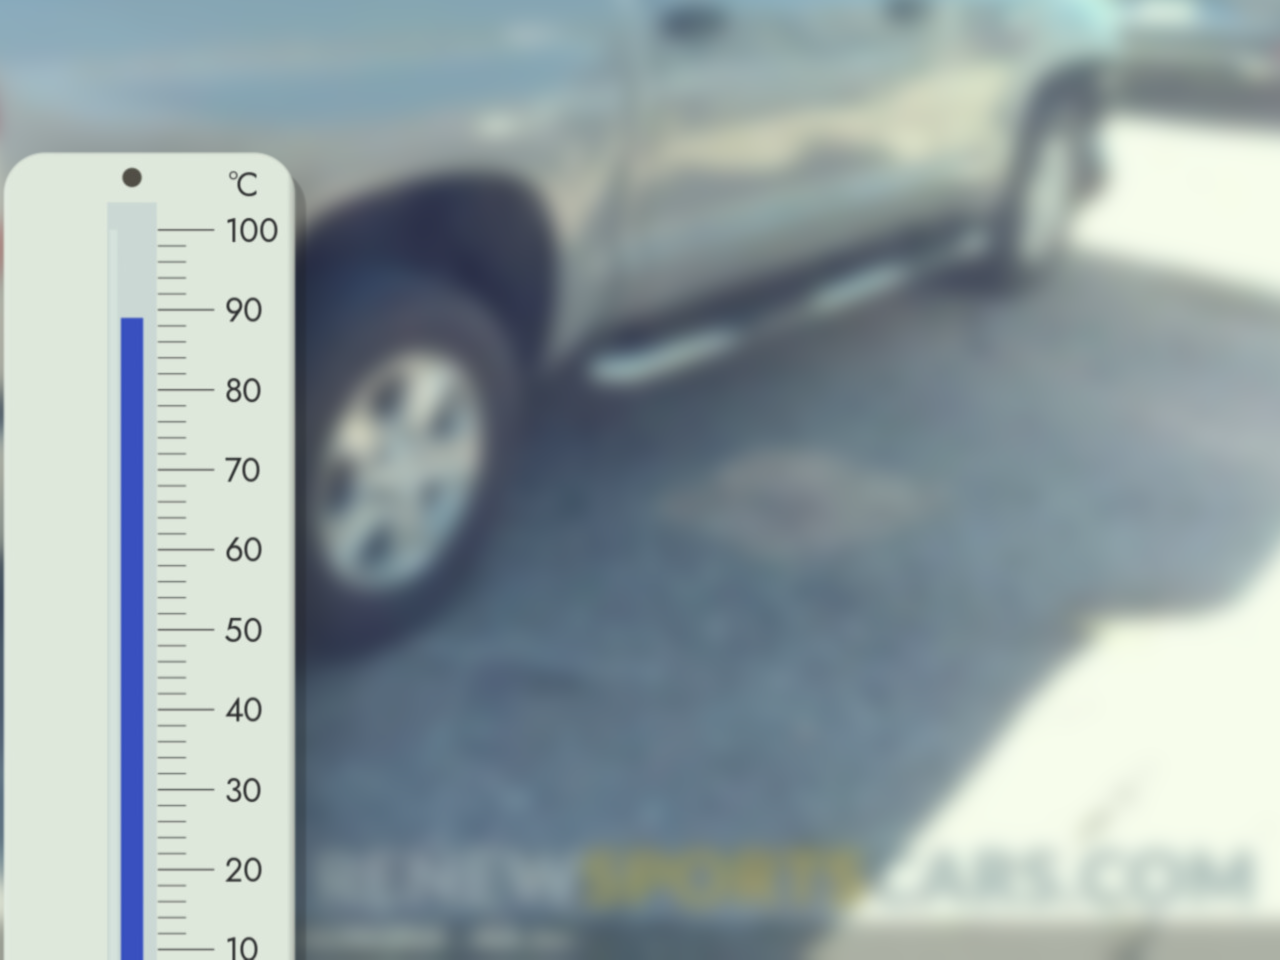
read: 89 °C
